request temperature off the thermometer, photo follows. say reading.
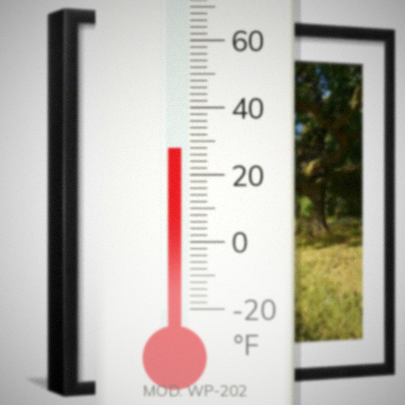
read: 28 °F
